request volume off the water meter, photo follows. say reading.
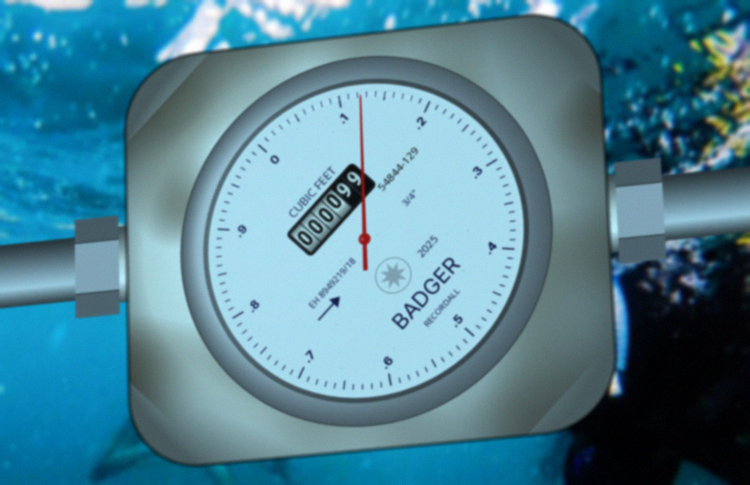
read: 99.12 ft³
